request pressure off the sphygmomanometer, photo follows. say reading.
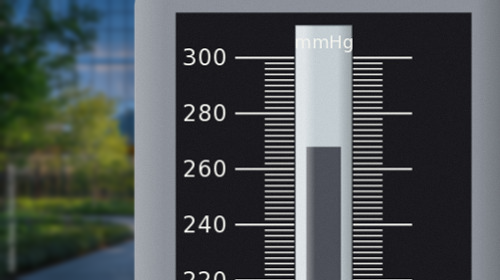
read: 268 mmHg
